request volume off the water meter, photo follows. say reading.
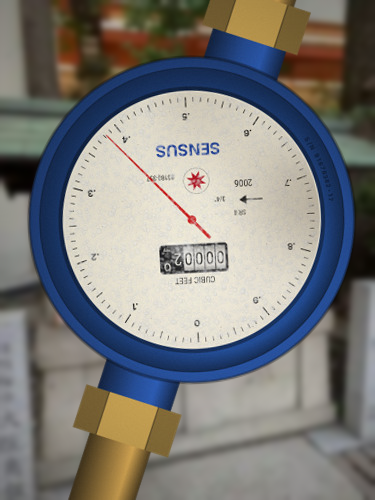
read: 26.38 ft³
